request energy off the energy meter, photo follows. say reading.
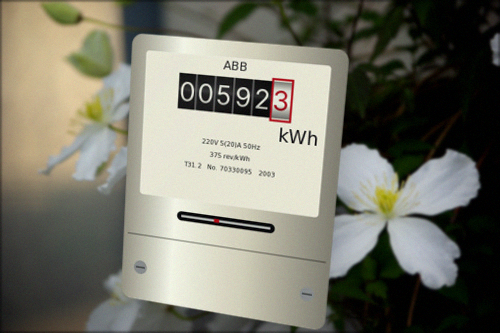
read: 592.3 kWh
